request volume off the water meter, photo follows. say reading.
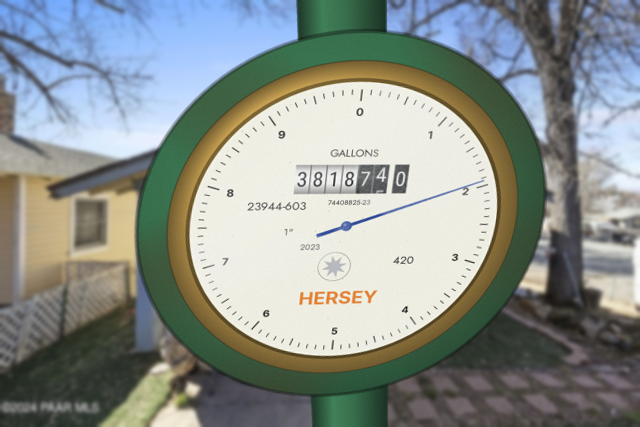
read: 3818741.9 gal
